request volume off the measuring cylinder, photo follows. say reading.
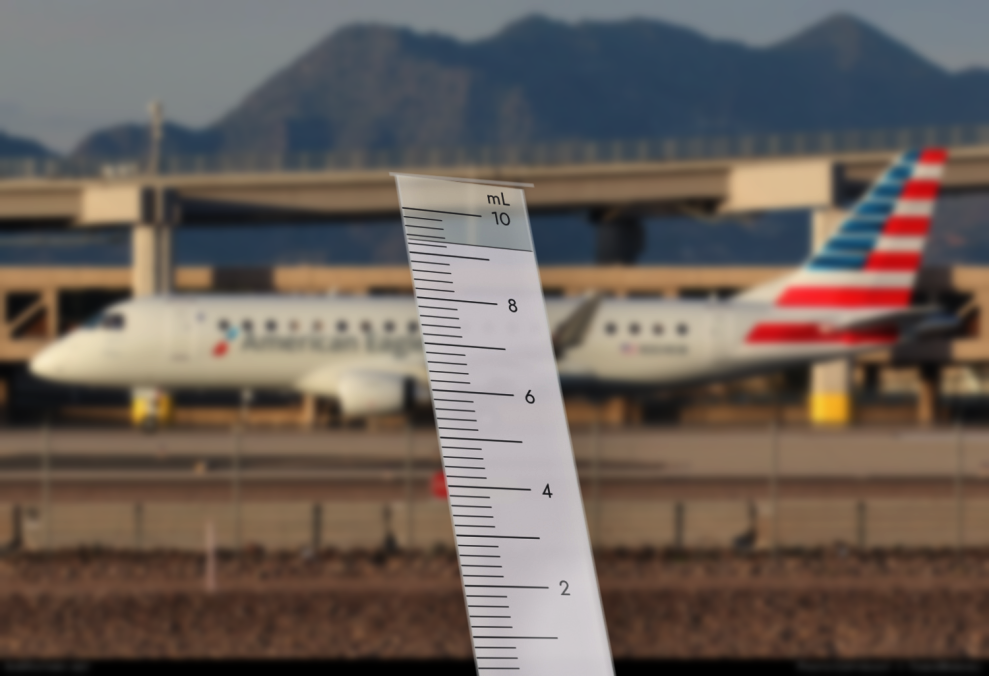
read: 9.3 mL
